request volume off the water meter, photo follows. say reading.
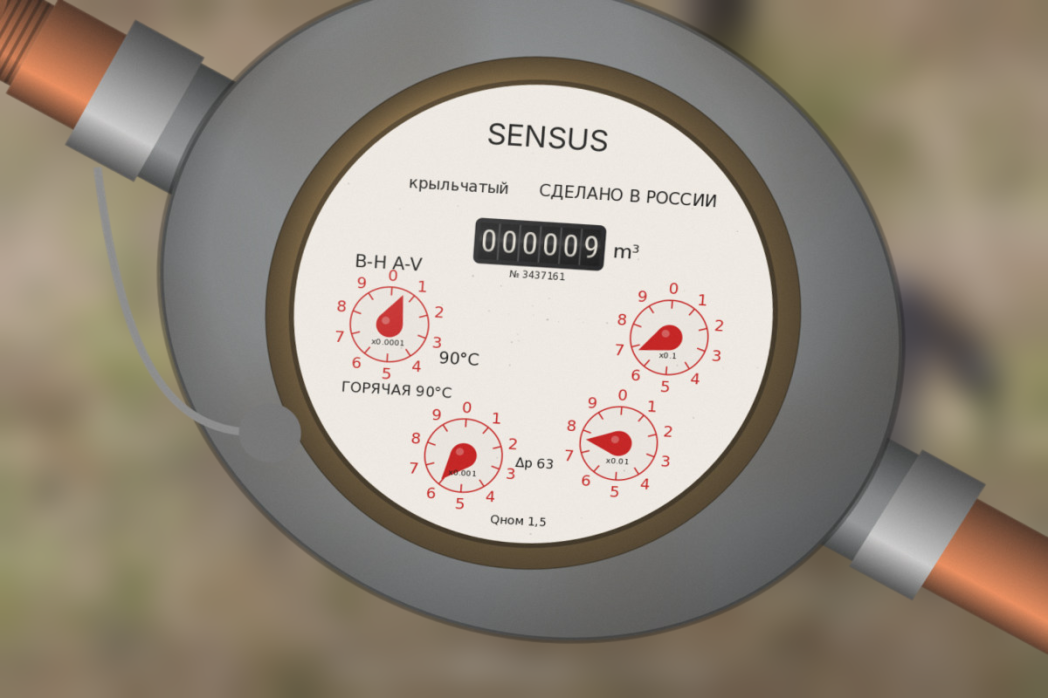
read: 9.6760 m³
